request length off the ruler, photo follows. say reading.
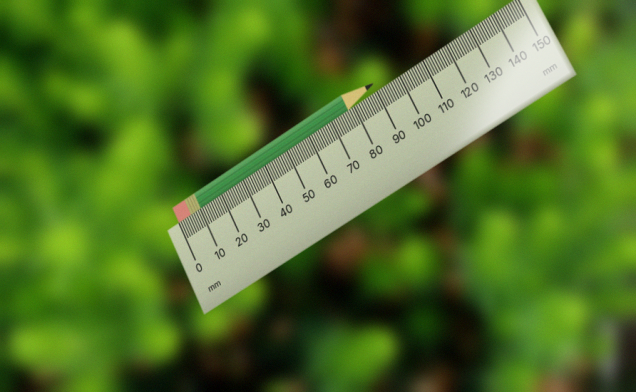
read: 90 mm
